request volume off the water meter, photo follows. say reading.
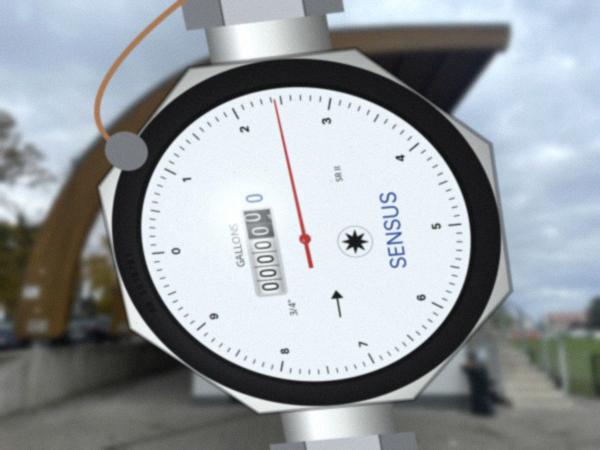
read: 2.4 gal
